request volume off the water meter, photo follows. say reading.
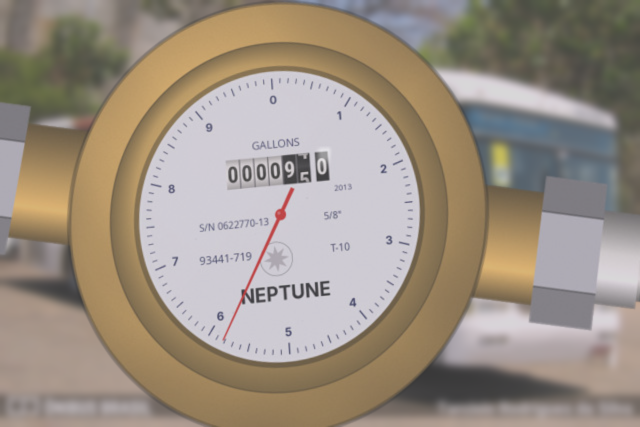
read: 945.8 gal
